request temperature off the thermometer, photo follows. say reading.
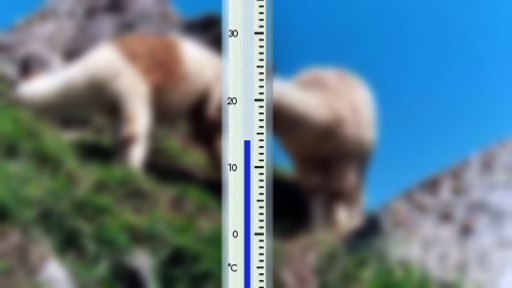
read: 14 °C
